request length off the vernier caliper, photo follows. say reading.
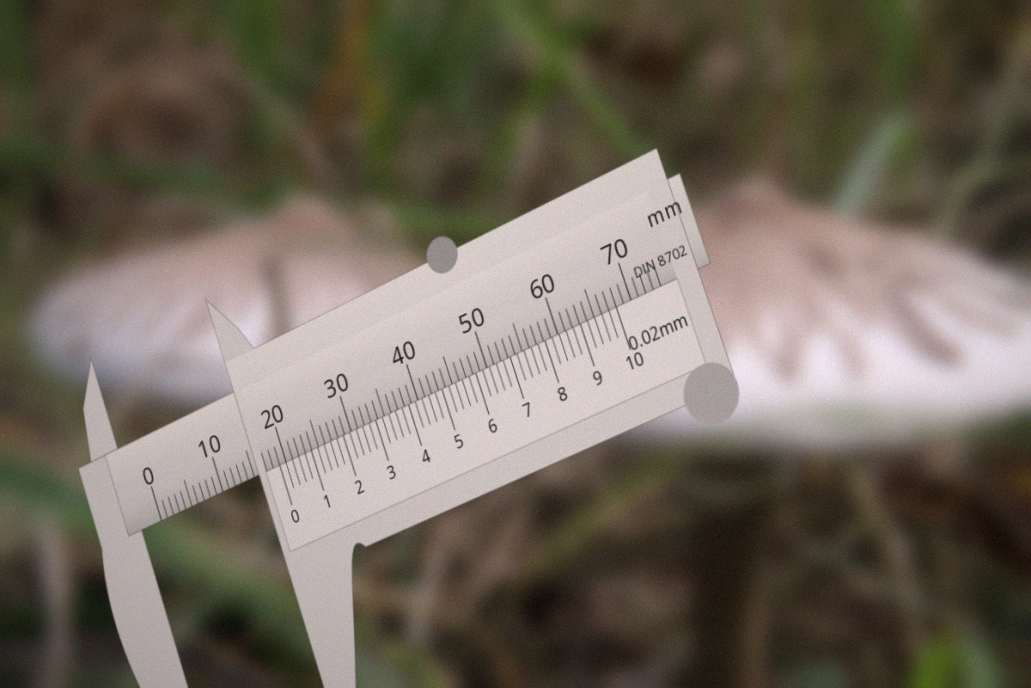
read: 19.0 mm
